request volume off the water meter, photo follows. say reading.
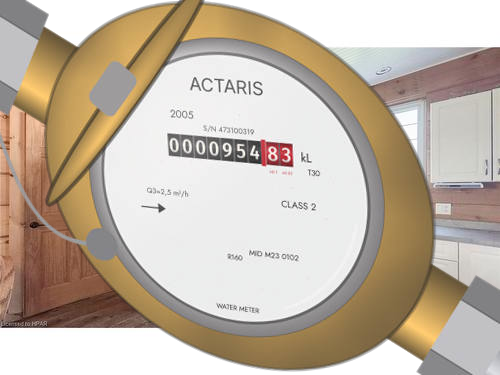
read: 954.83 kL
